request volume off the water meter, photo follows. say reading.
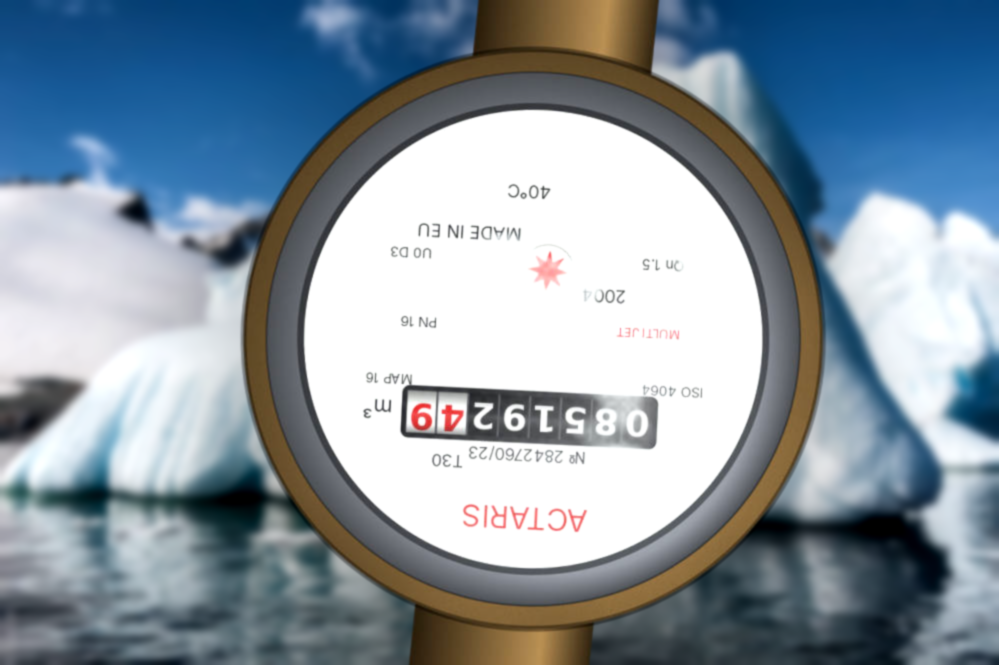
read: 85192.49 m³
